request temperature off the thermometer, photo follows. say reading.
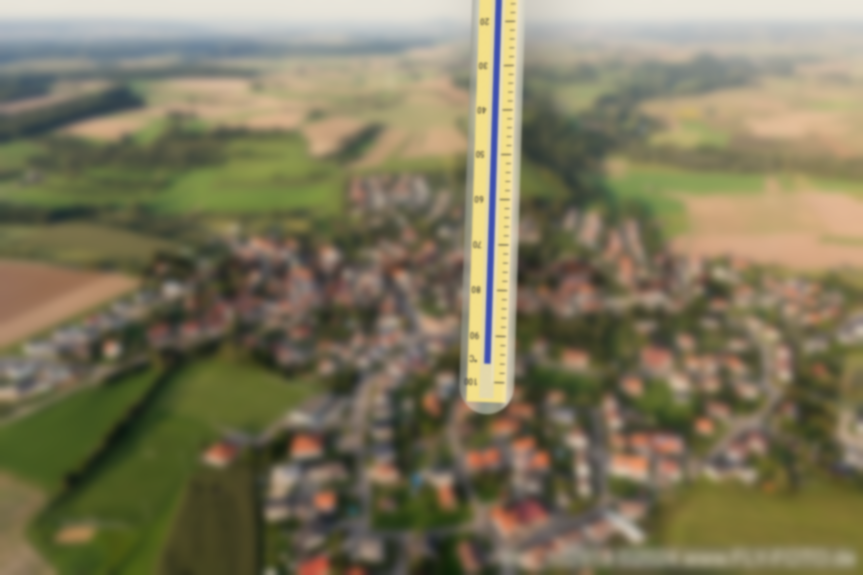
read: 96 °C
